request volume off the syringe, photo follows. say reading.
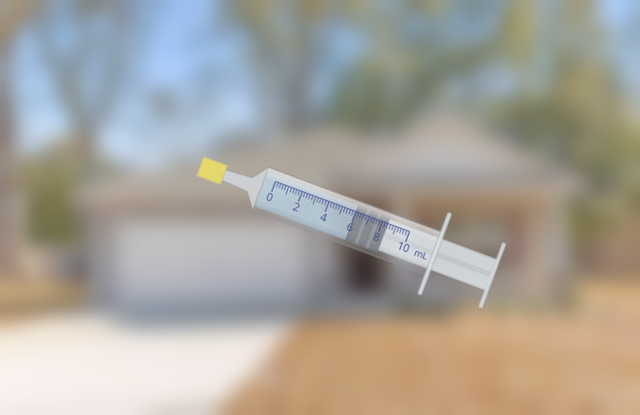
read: 6 mL
